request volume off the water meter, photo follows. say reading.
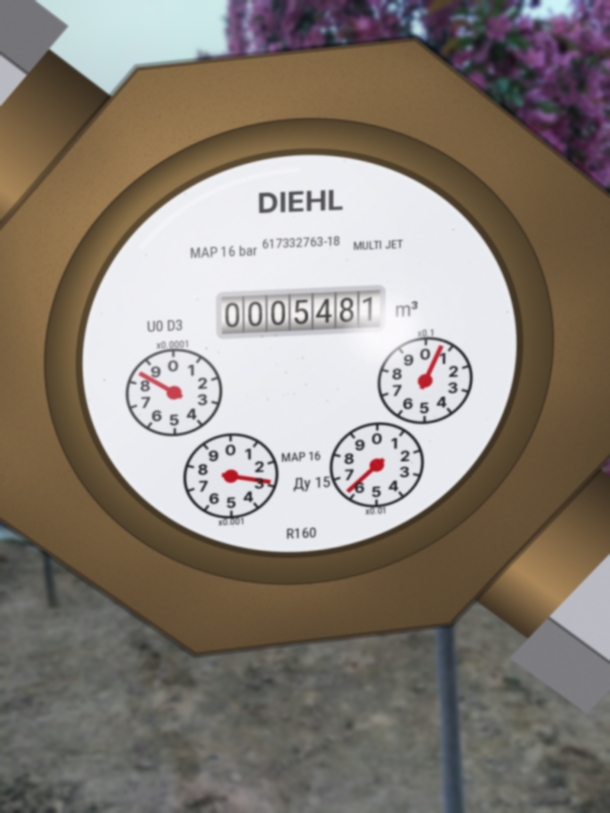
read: 5481.0628 m³
